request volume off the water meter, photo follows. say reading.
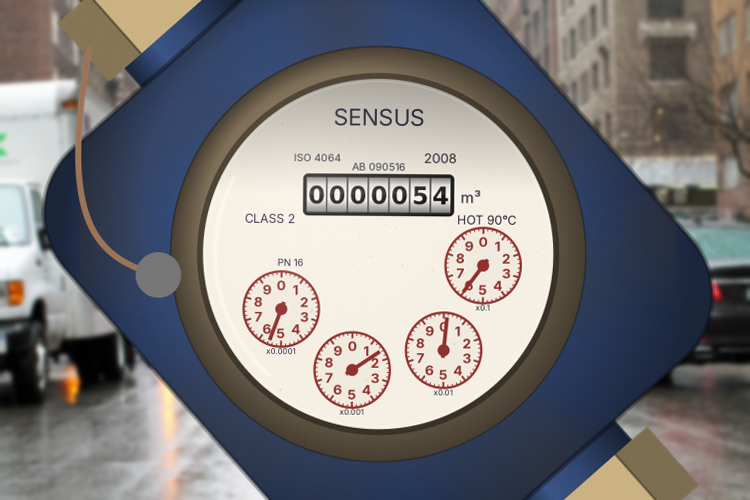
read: 54.6015 m³
